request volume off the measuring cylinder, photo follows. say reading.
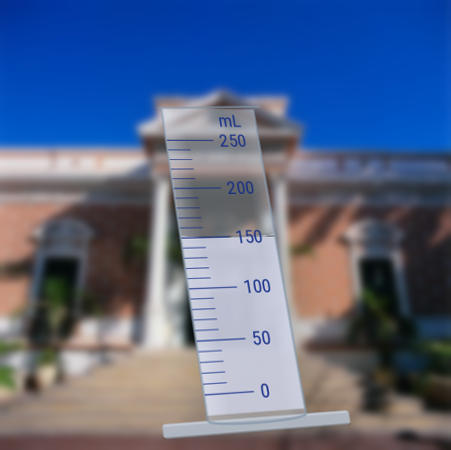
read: 150 mL
